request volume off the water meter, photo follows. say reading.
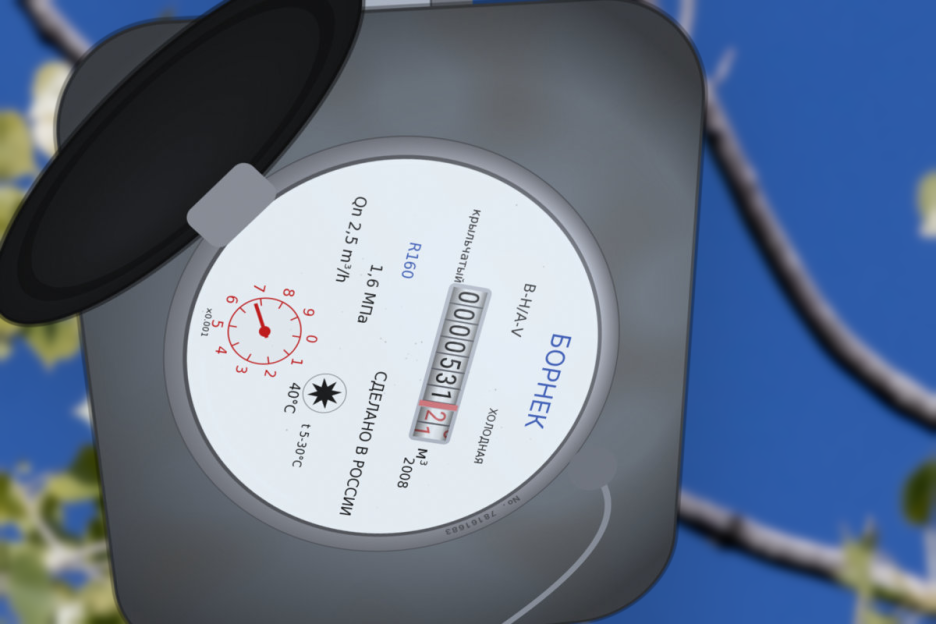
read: 531.206 m³
